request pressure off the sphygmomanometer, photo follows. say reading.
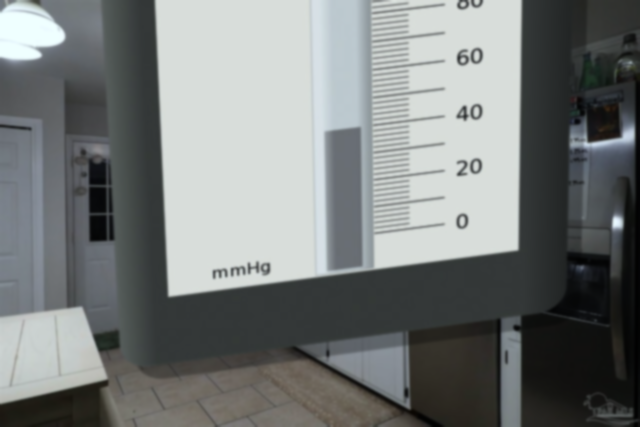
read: 40 mmHg
